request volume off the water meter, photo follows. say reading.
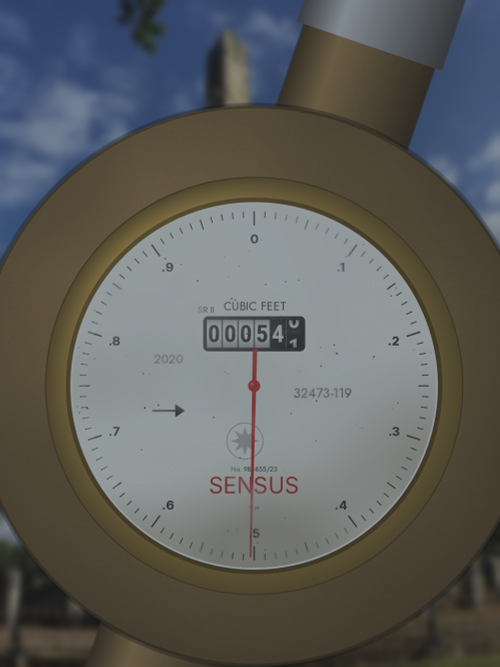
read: 540.50 ft³
